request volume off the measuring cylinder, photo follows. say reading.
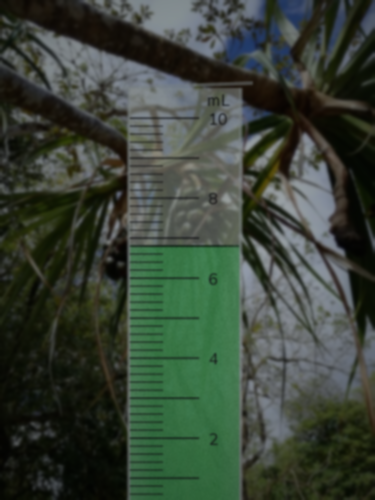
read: 6.8 mL
